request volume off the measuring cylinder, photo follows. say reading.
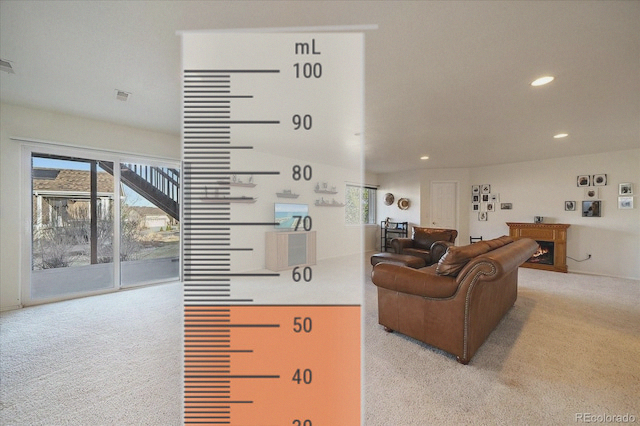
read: 54 mL
